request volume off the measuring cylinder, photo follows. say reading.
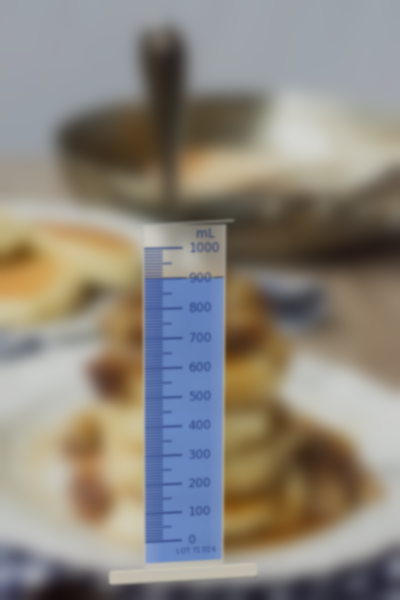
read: 900 mL
